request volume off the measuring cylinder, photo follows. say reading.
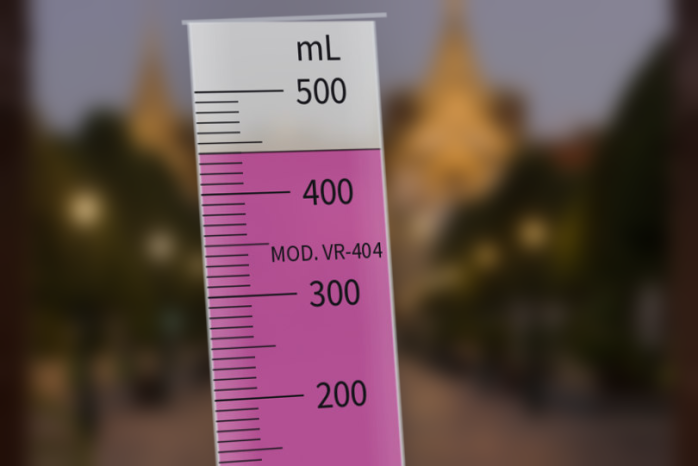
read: 440 mL
